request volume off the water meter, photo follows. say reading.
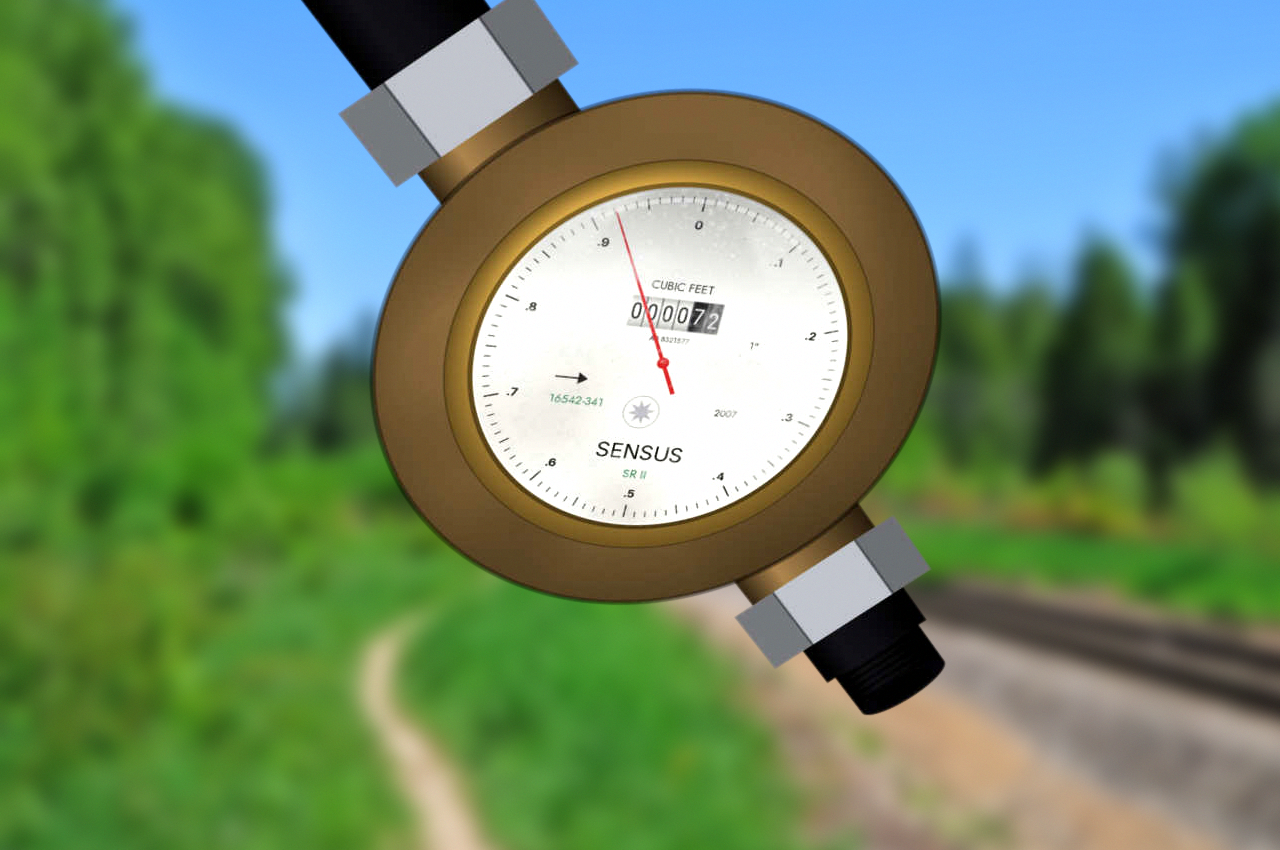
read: 71.92 ft³
